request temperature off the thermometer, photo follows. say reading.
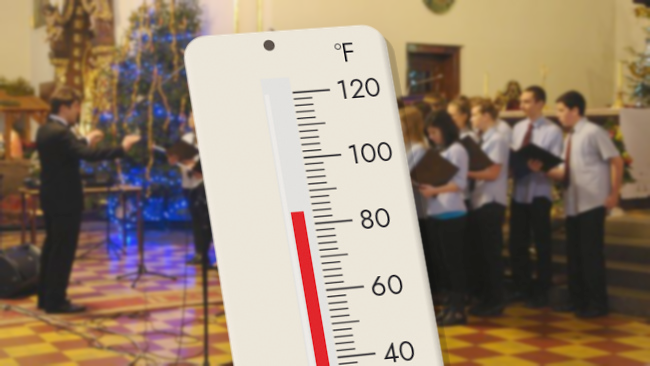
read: 84 °F
